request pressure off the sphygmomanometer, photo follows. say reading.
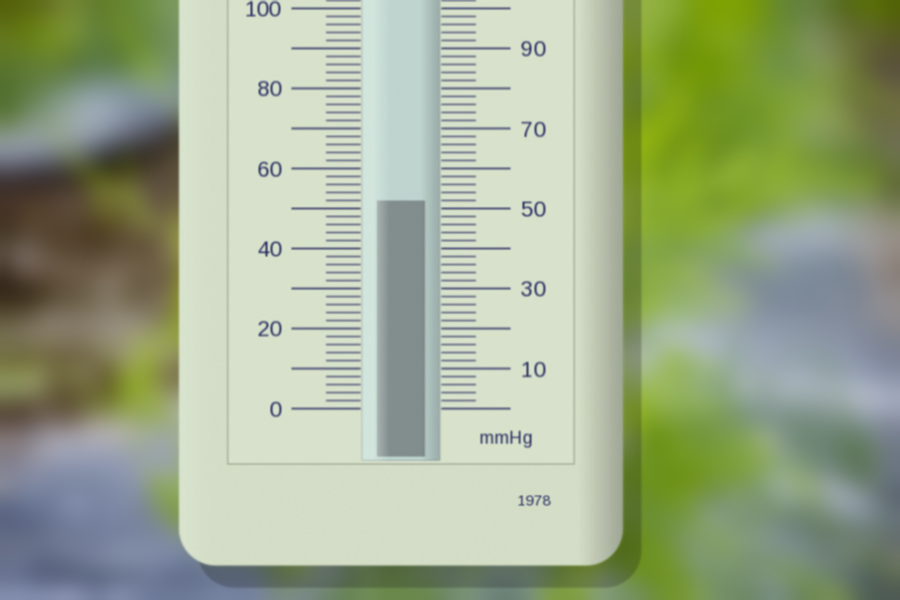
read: 52 mmHg
